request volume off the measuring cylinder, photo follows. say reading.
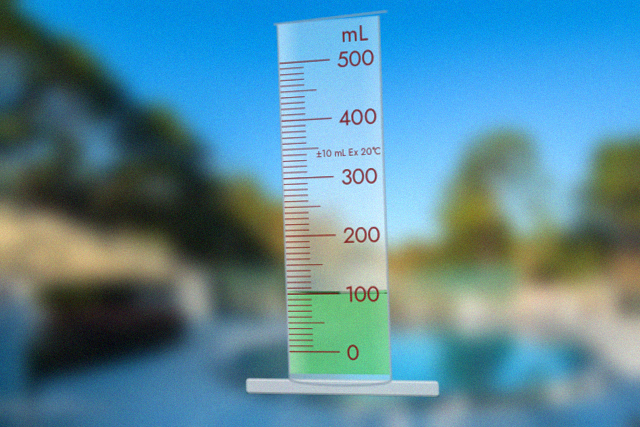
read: 100 mL
